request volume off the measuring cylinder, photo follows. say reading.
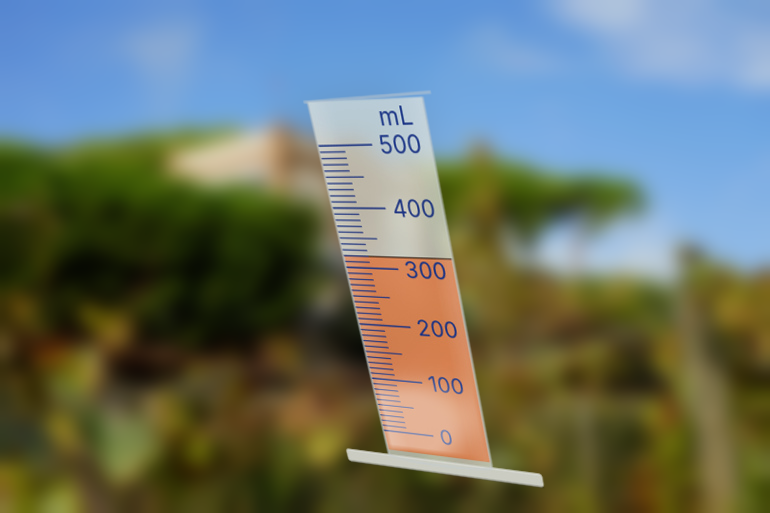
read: 320 mL
